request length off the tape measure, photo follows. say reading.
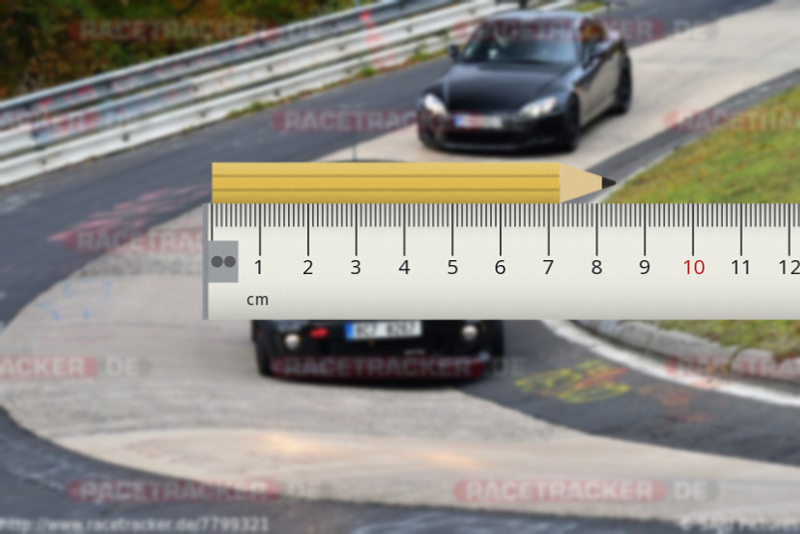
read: 8.4 cm
